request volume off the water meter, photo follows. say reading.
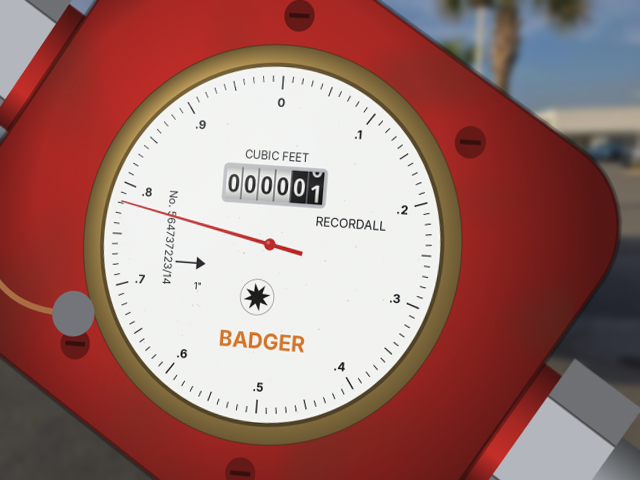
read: 0.78 ft³
